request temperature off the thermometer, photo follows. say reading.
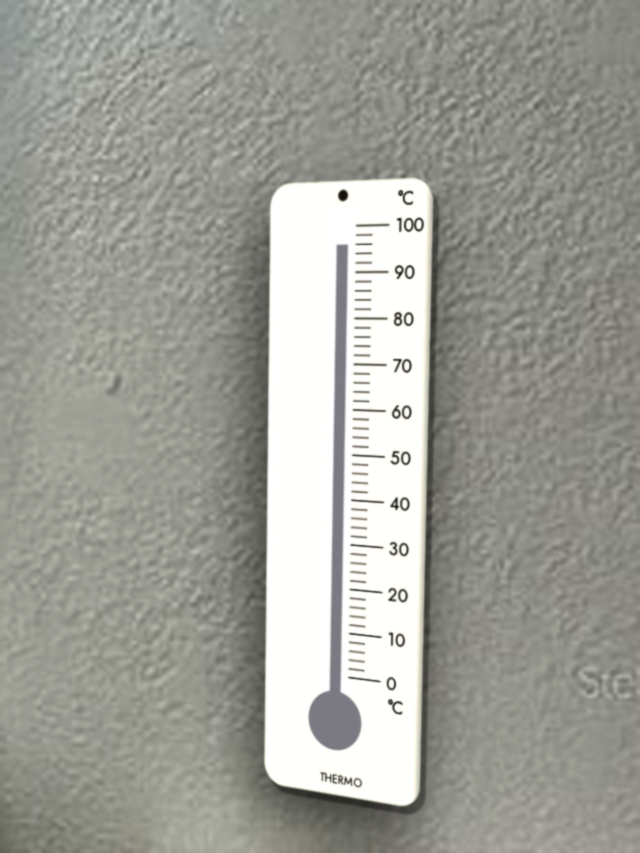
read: 96 °C
